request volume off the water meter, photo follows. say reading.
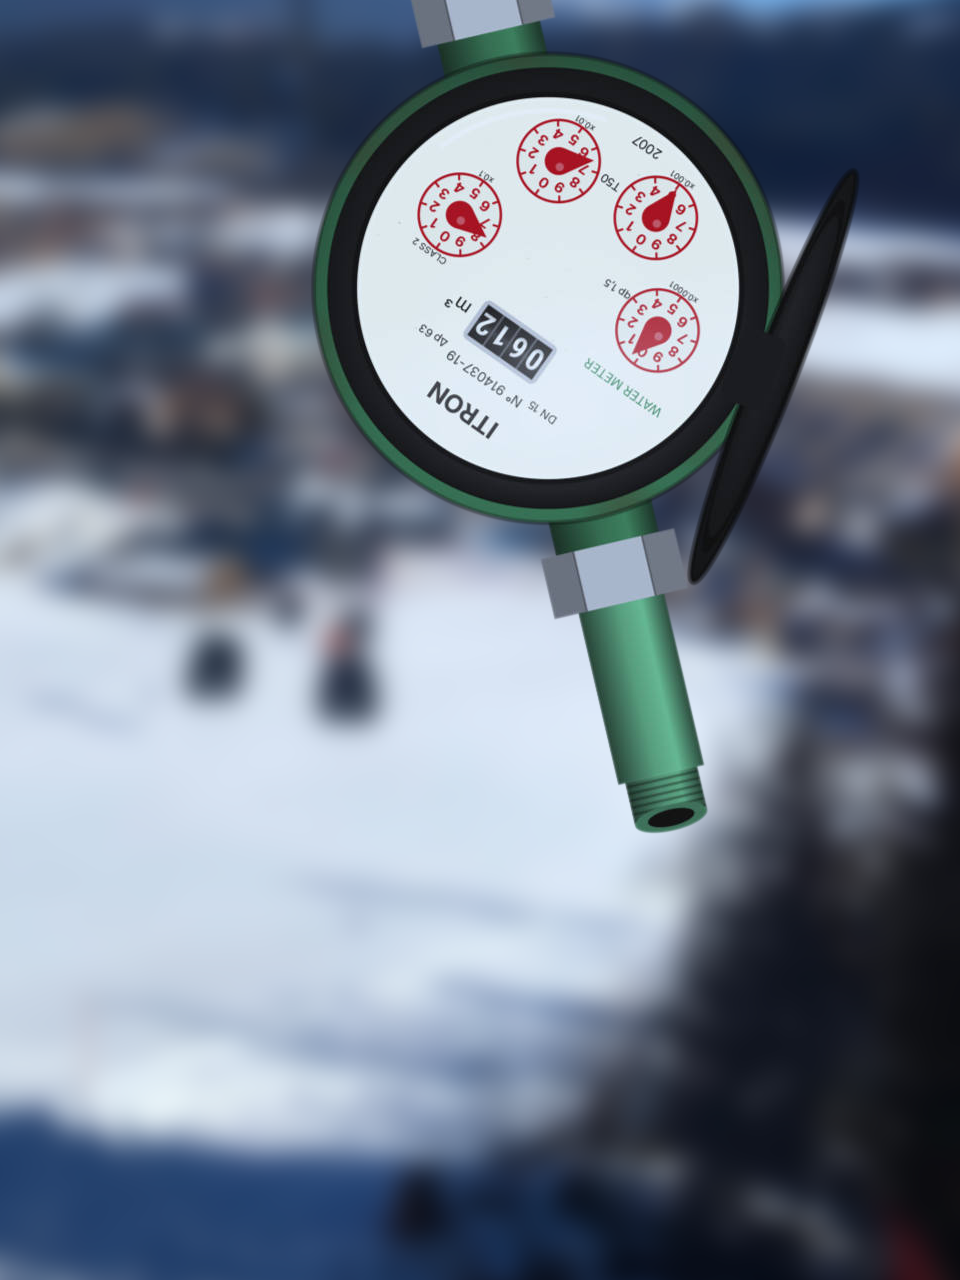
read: 612.7650 m³
